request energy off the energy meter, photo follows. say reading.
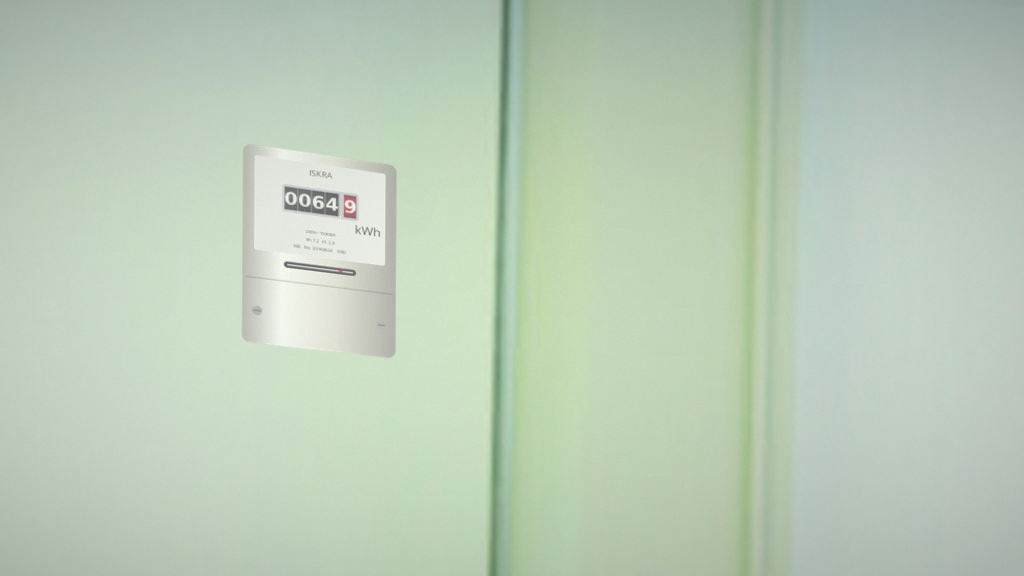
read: 64.9 kWh
